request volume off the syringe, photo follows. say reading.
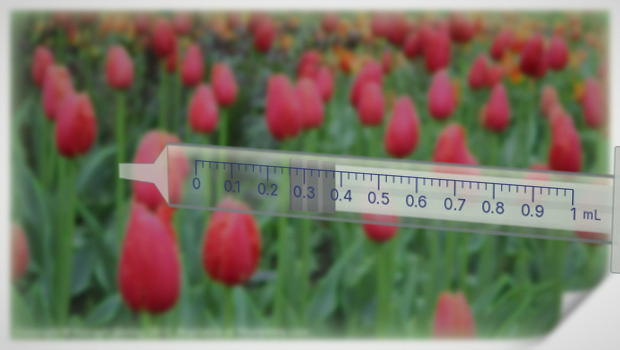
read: 0.26 mL
